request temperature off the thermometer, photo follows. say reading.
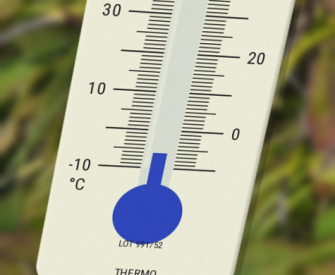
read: -6 °C
